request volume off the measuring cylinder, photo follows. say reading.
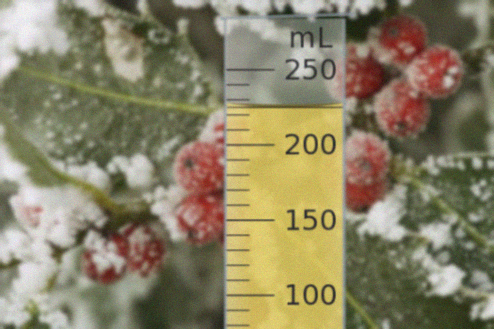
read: 225 mL
